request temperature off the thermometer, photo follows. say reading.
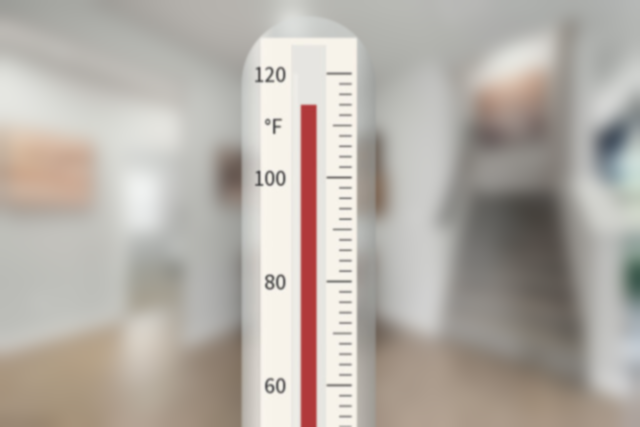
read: 114 °F
